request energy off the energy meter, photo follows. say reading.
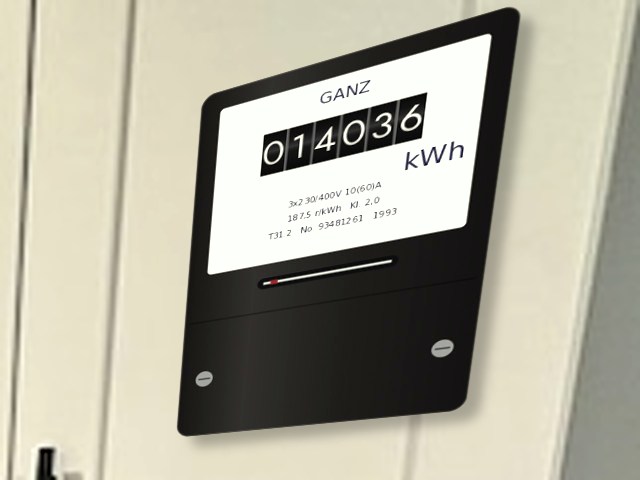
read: 14036 kWh
